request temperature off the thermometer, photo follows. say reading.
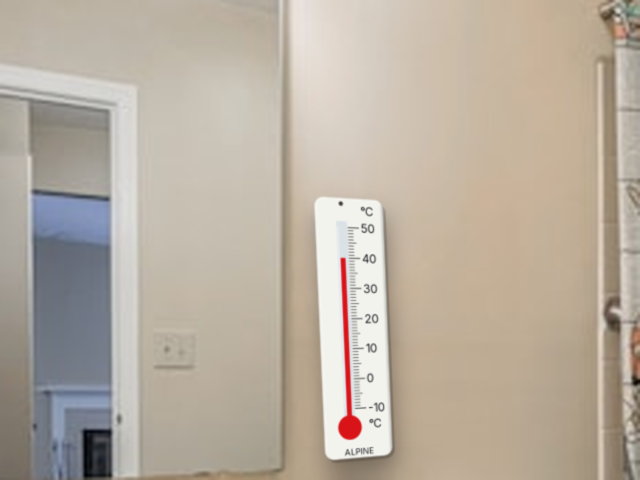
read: 40 °C
